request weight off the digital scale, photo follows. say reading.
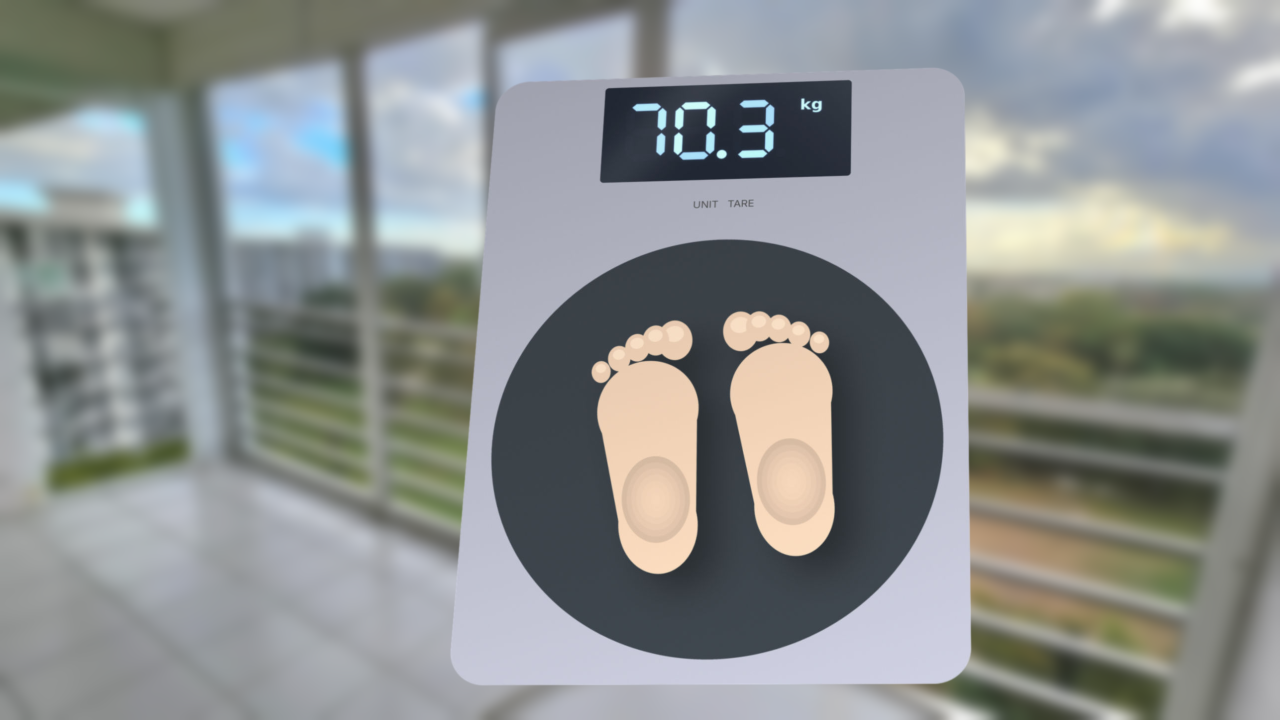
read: 70.3 kg
